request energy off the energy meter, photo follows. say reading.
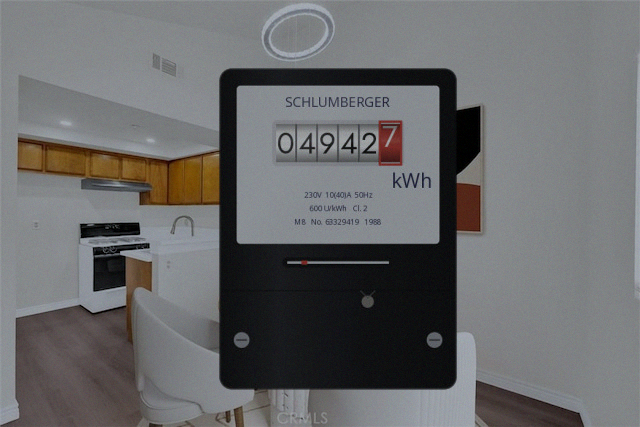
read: 4942.7 kWh
